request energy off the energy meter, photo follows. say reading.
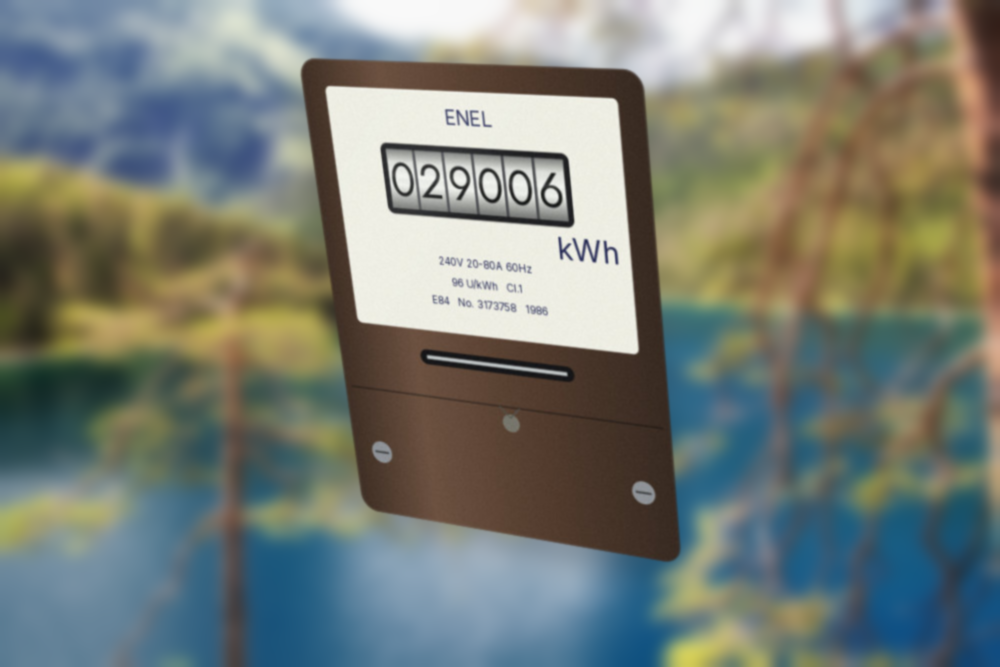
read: 29006 kWh
